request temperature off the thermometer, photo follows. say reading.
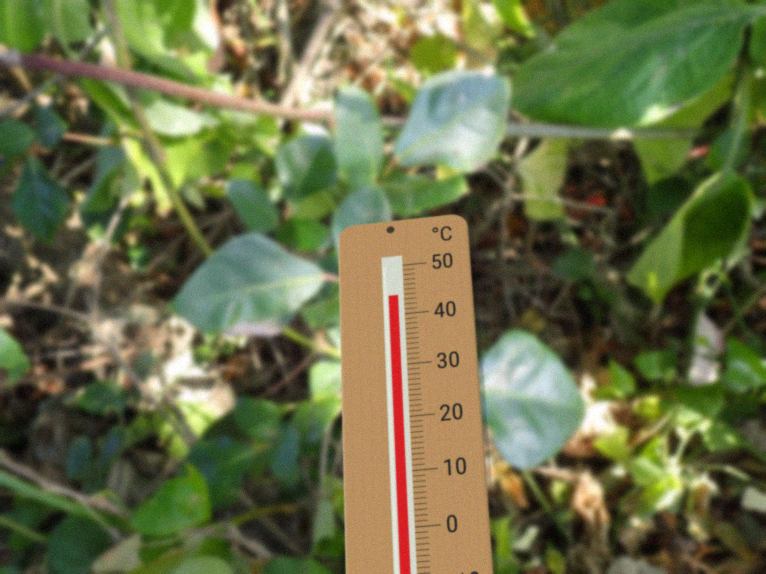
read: 44 °C
